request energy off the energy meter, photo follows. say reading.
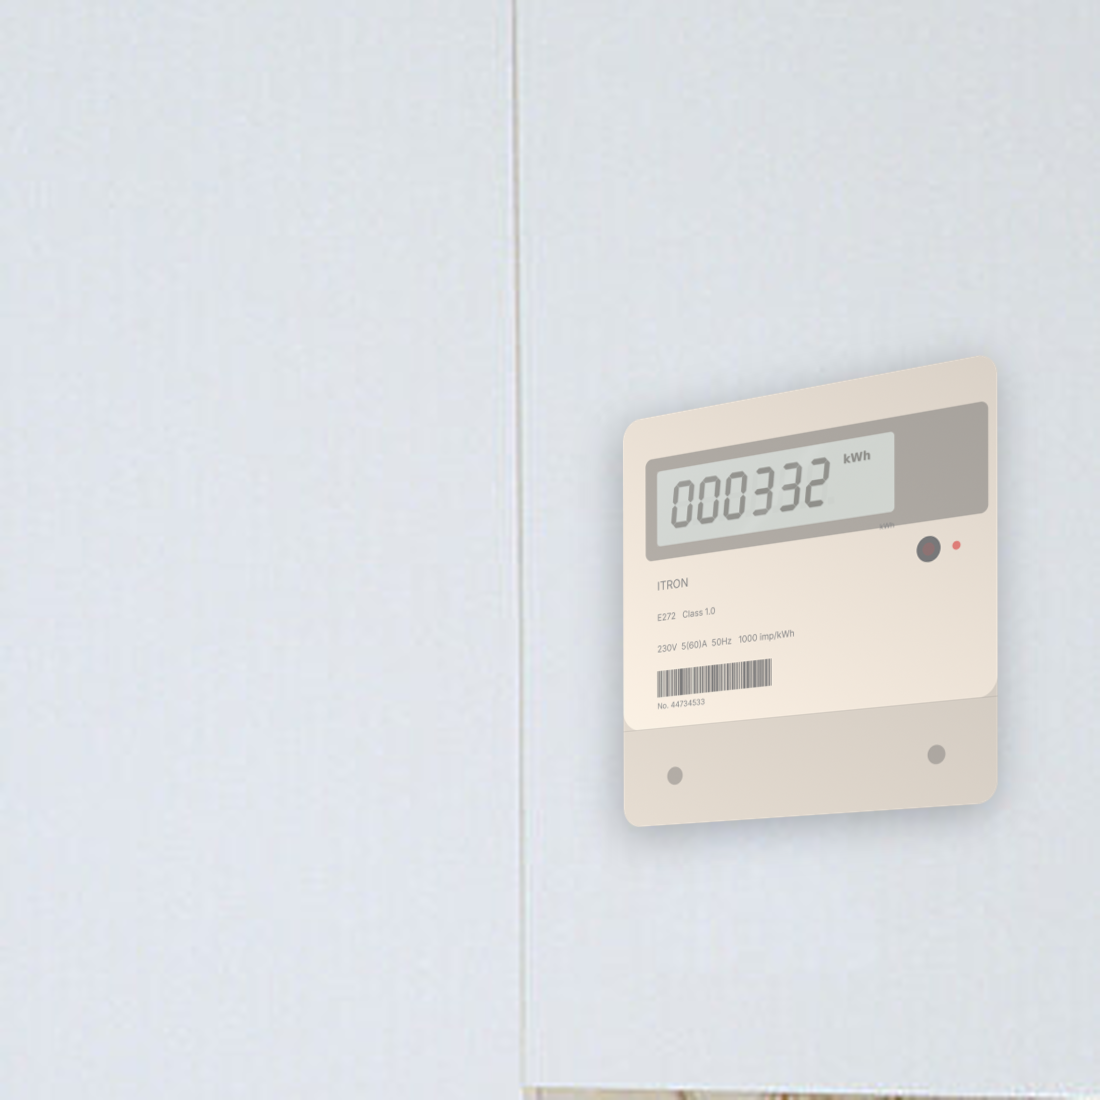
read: 332 kWh
